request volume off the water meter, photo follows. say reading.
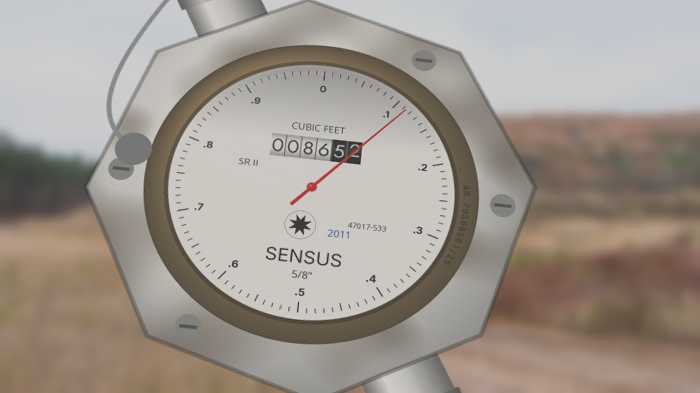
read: 8652.11 ft³
